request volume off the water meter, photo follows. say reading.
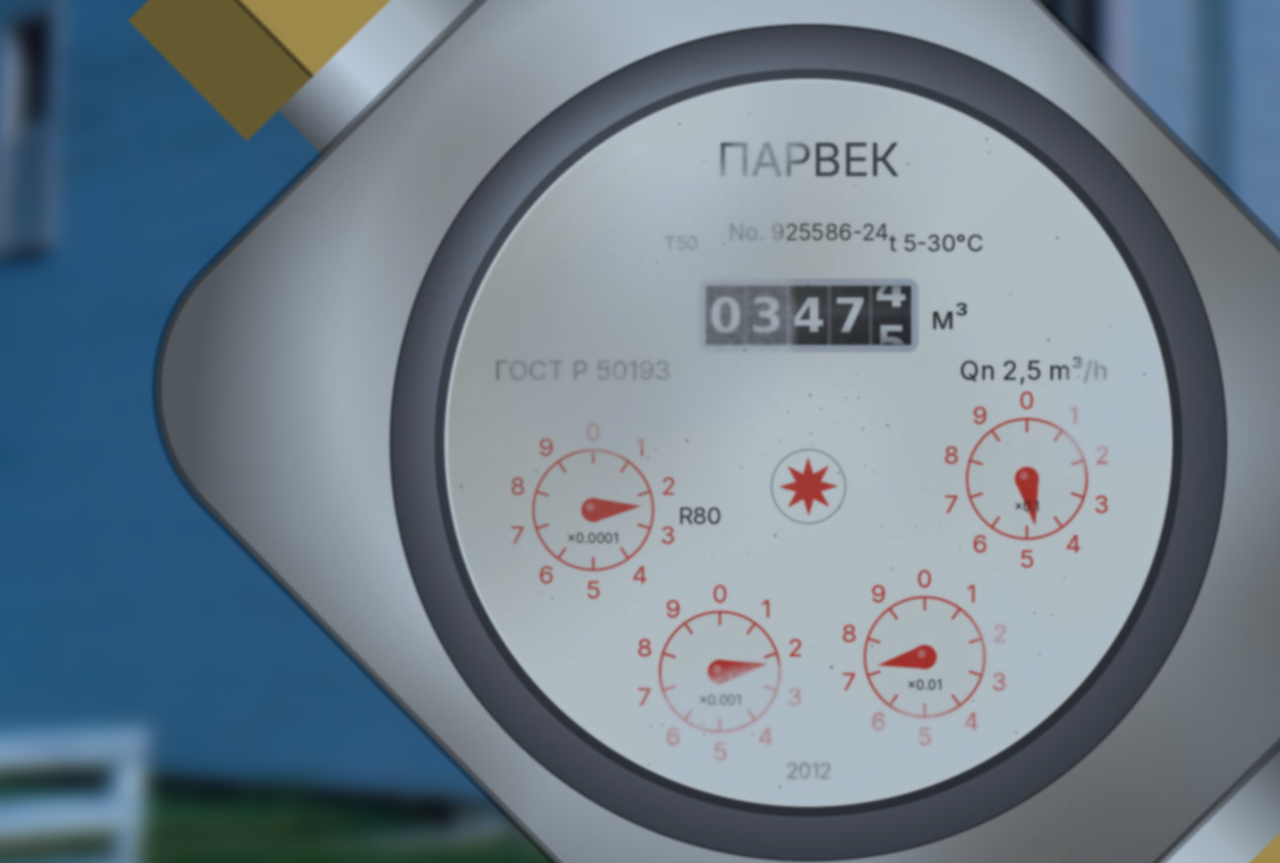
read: 3474.4722 m³
